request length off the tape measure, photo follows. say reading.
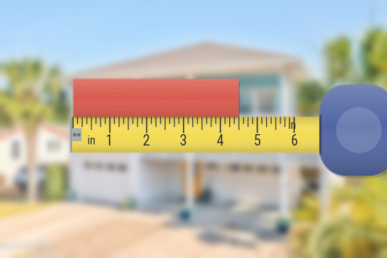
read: 4.5 in
